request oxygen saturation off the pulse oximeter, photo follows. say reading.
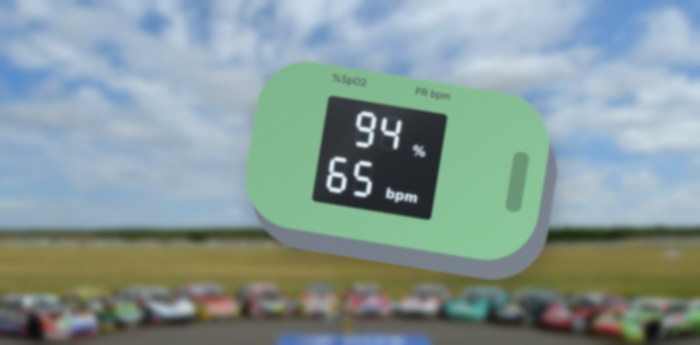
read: 94 %
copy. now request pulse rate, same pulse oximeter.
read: 65 bpm
